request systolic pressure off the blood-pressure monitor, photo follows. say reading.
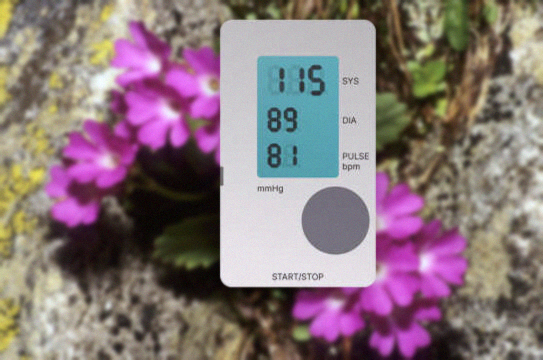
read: 115 mmHg
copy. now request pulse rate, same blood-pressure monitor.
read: 81 bpm
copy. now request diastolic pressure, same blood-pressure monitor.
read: 89 mmHg
